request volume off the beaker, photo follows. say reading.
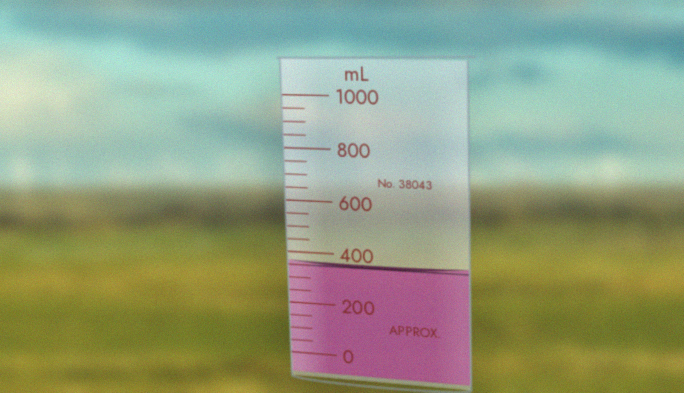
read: 350 mL
